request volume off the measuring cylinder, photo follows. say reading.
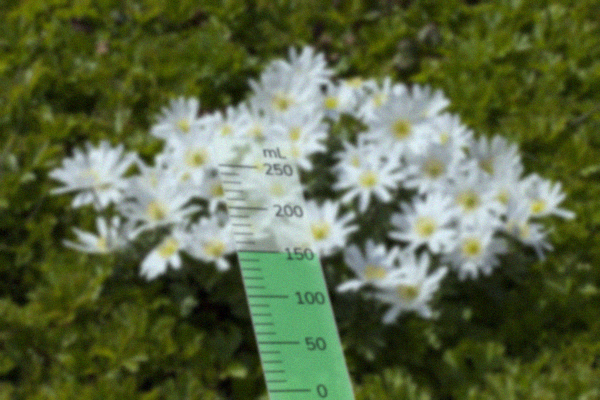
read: 150 mL
